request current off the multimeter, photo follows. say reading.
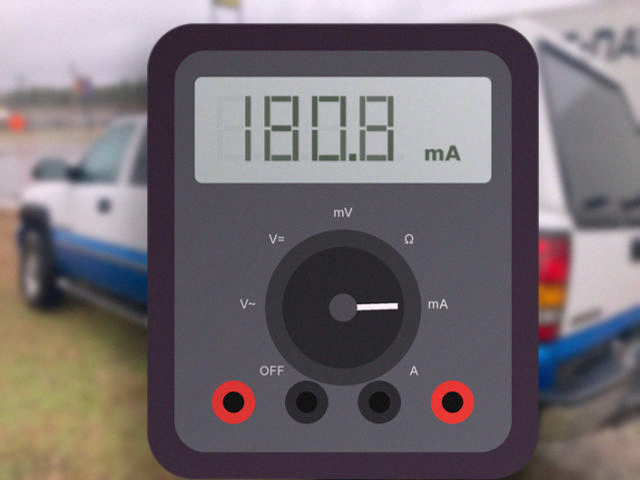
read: 180.8 mA
